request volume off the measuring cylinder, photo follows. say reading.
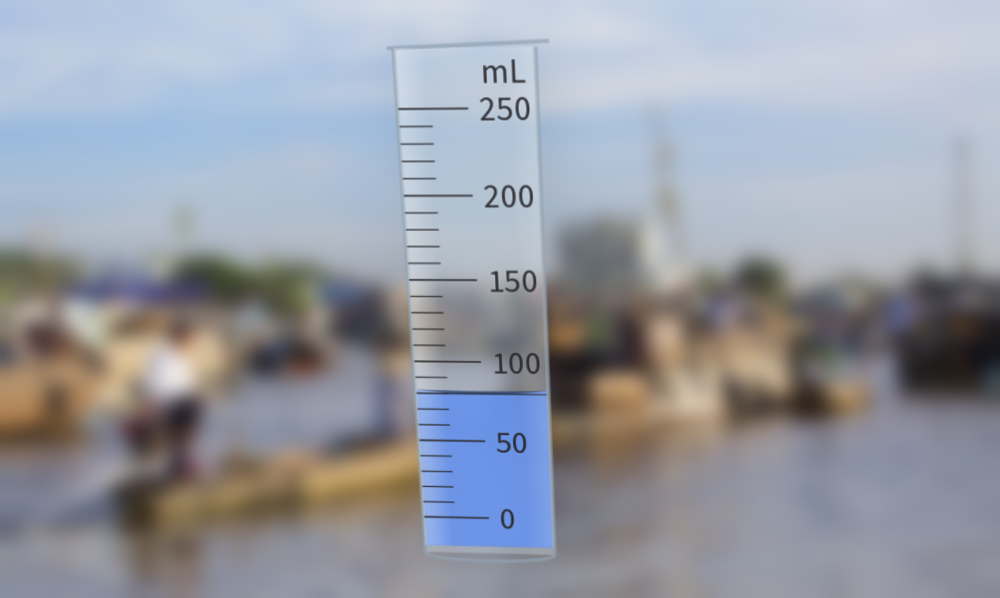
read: 80 mL
